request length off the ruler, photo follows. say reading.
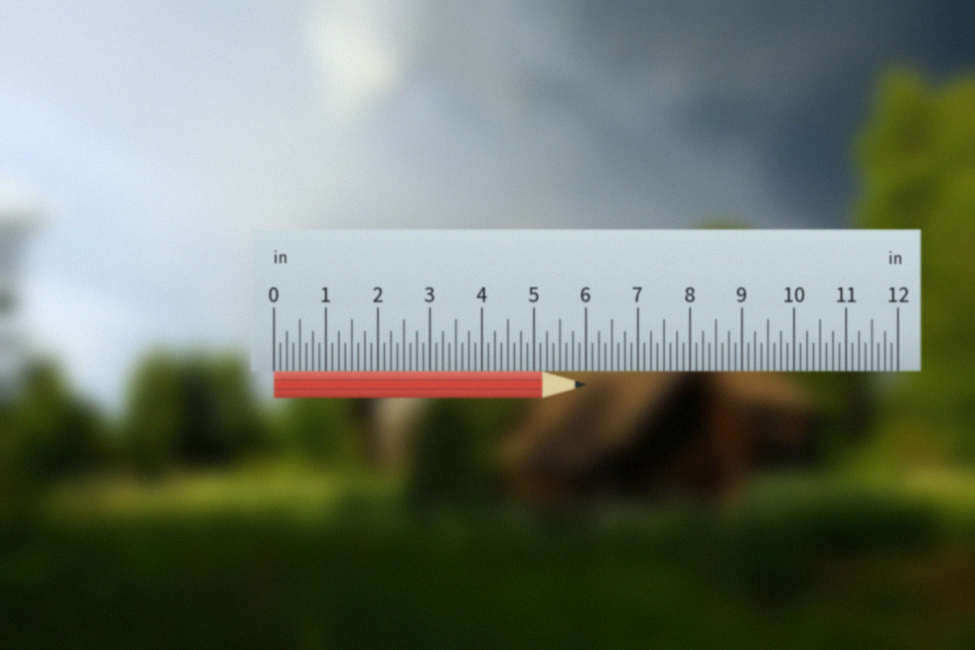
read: 6 in
